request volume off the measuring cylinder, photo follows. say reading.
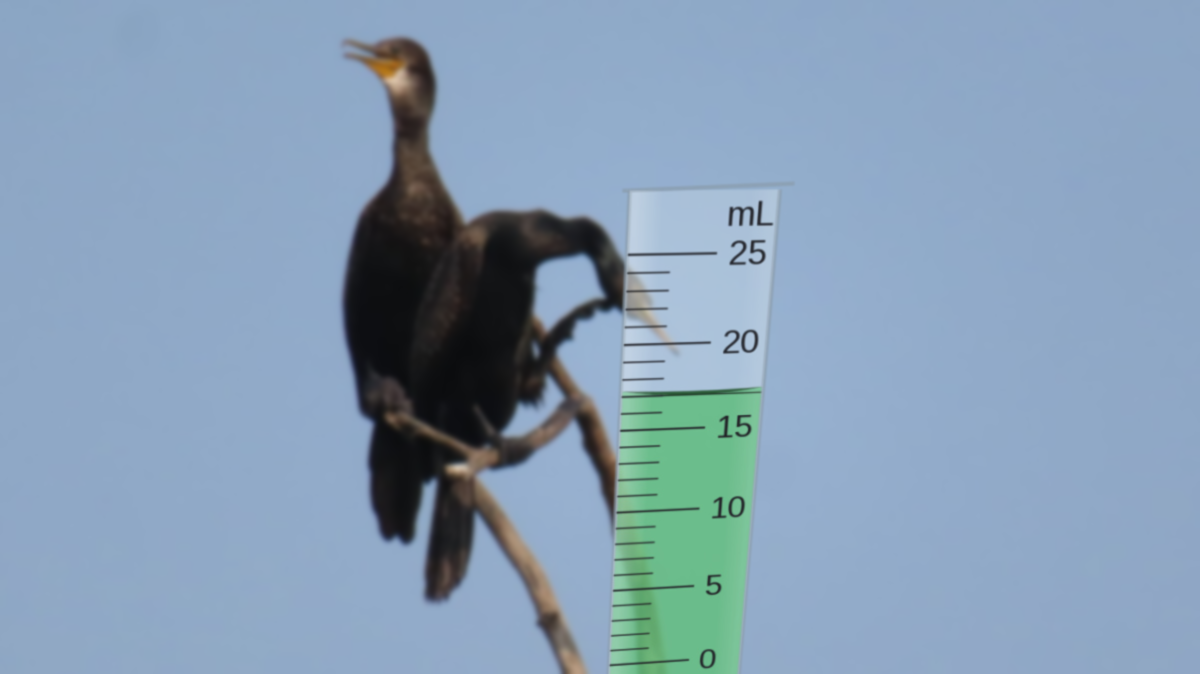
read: 17 mL
